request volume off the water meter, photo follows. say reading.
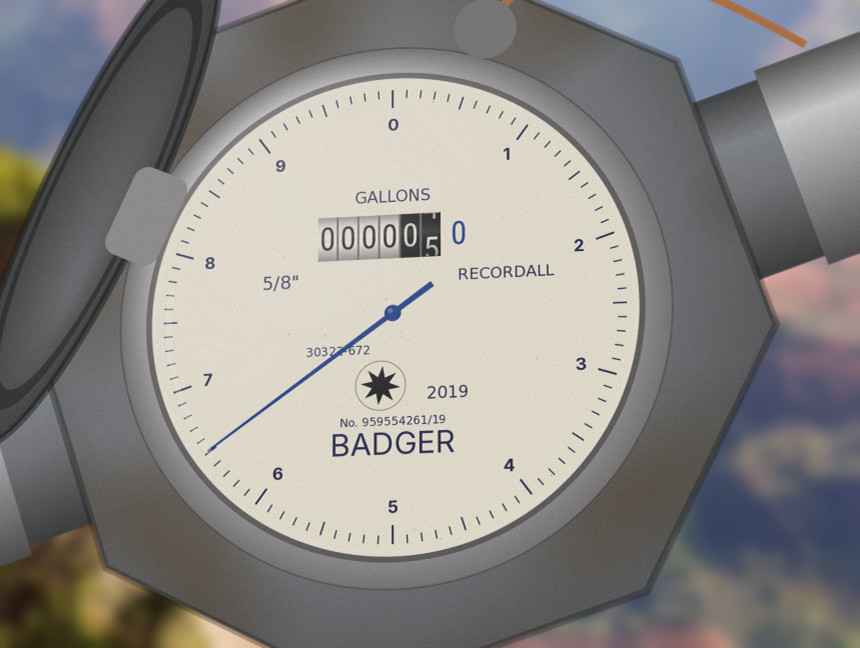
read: 46.5 gal
